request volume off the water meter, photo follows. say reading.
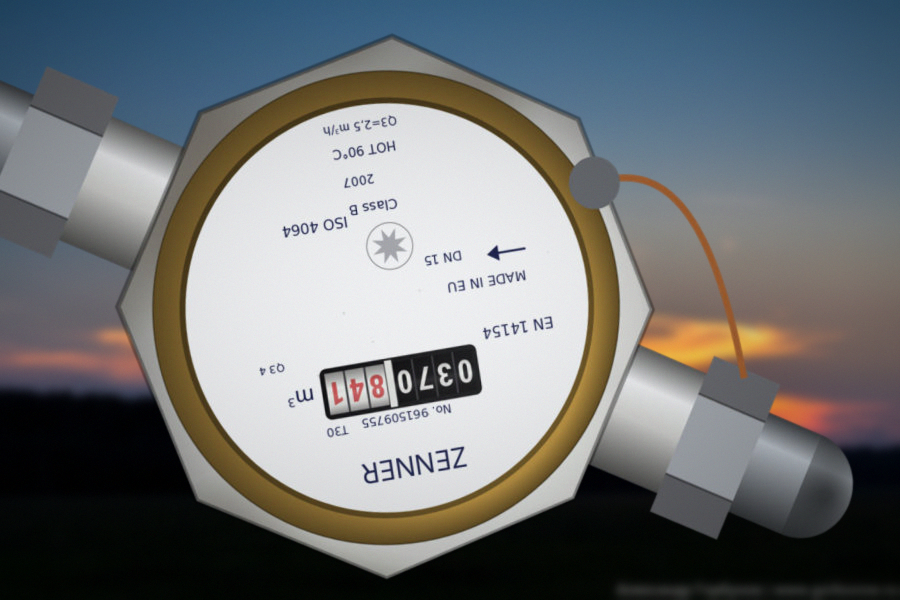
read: 370.841 m³
